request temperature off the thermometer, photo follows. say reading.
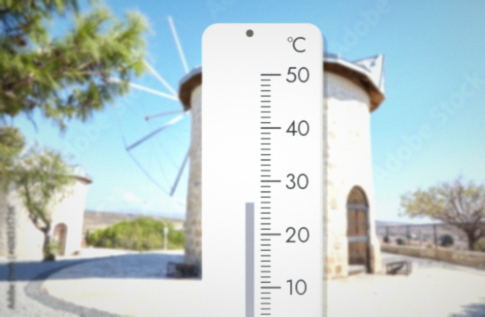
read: 26 °C
